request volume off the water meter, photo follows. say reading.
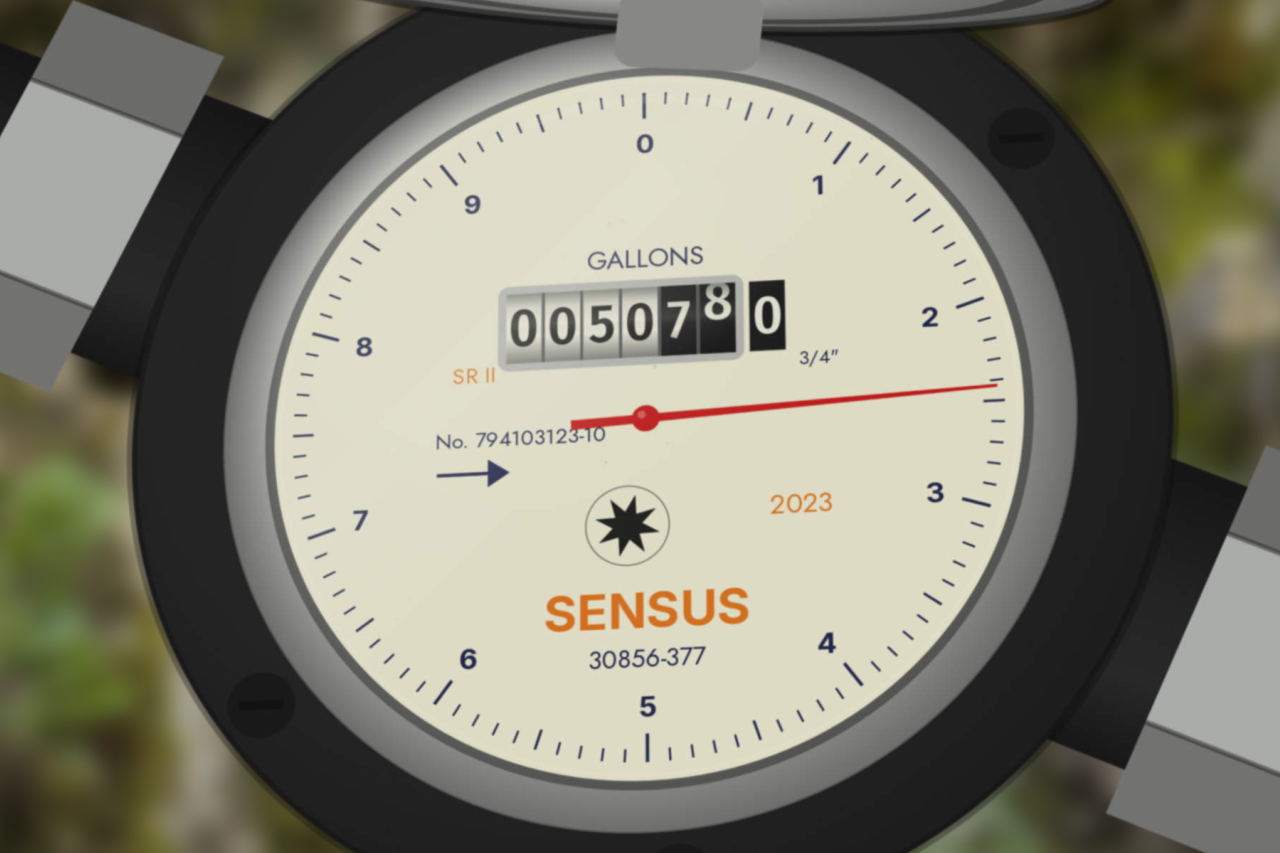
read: 50782.4 gal
